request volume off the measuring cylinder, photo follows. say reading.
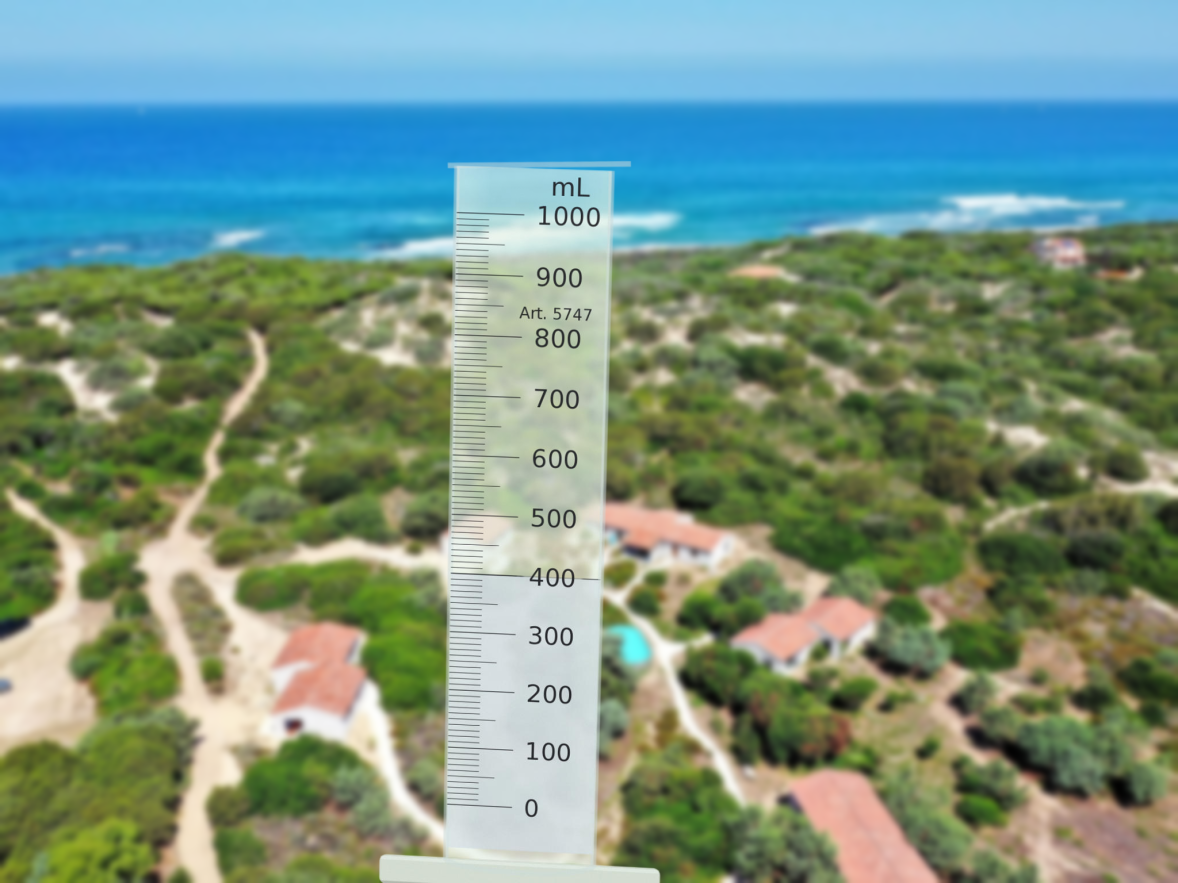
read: 400 mL
